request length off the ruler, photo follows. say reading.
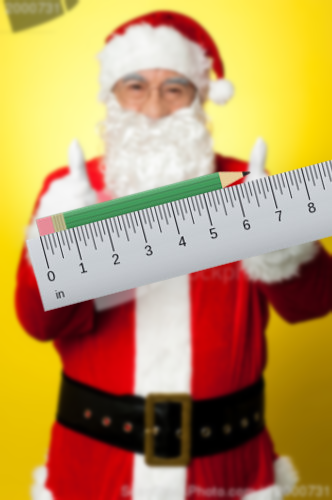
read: 6.5 in
